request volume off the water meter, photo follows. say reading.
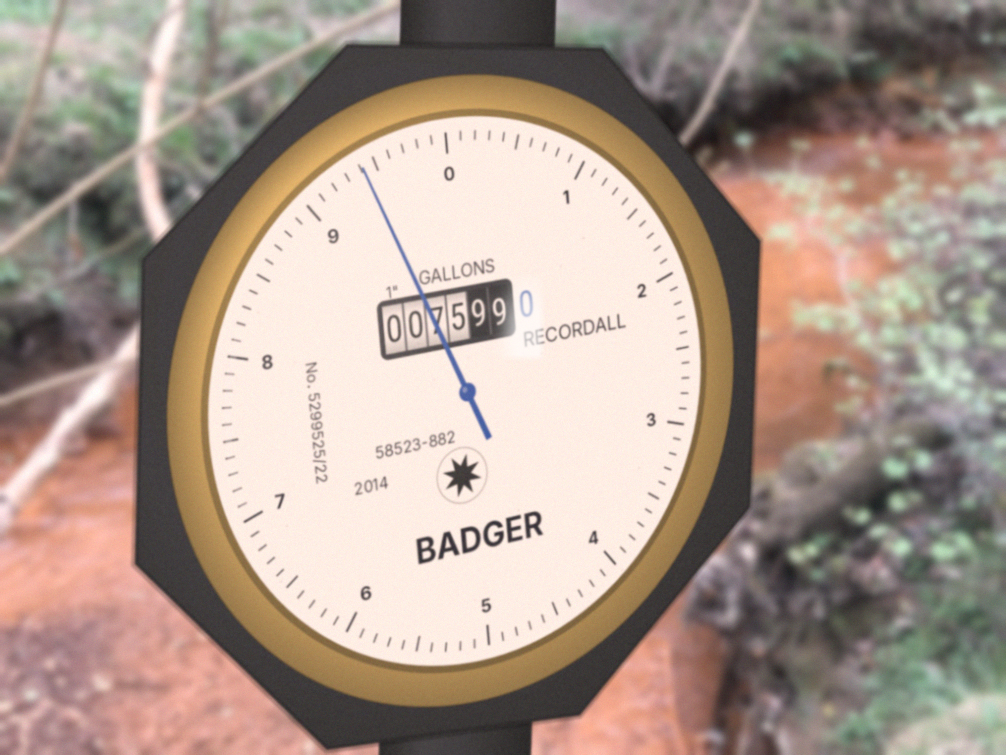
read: 75989.4 gal
